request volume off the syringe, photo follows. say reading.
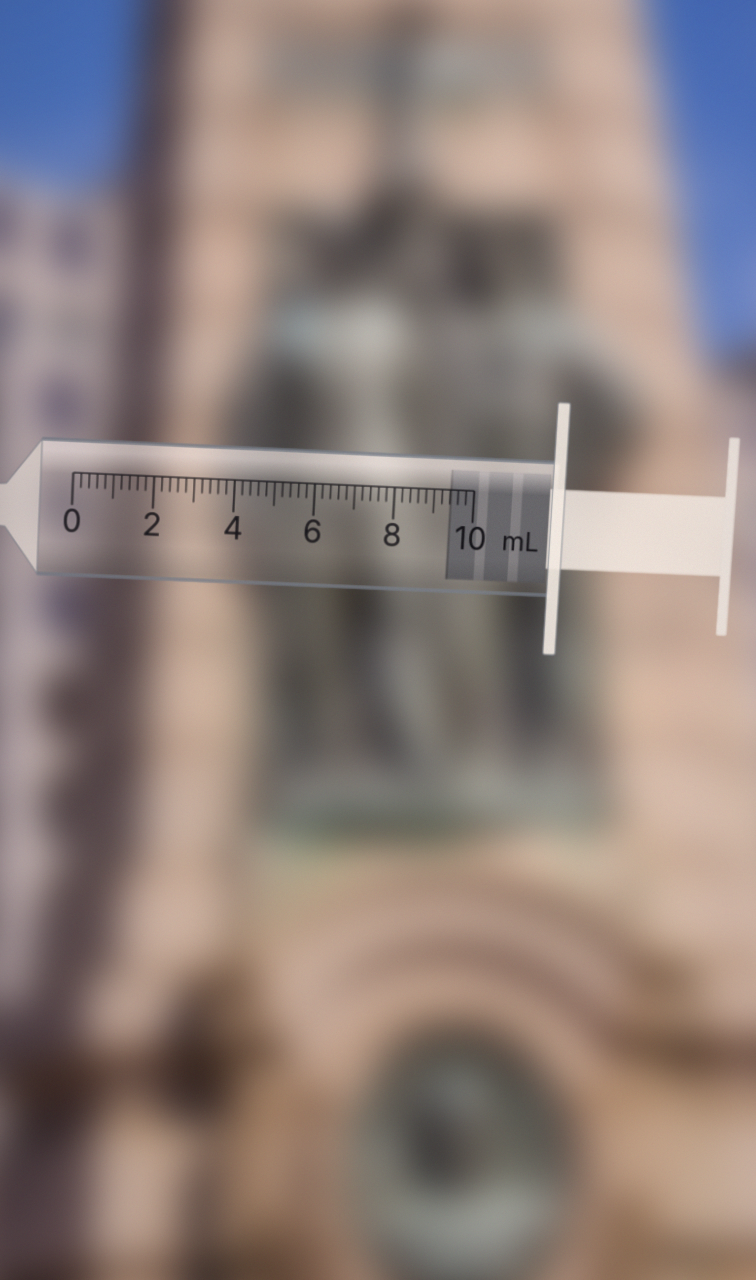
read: 9.4 mL
